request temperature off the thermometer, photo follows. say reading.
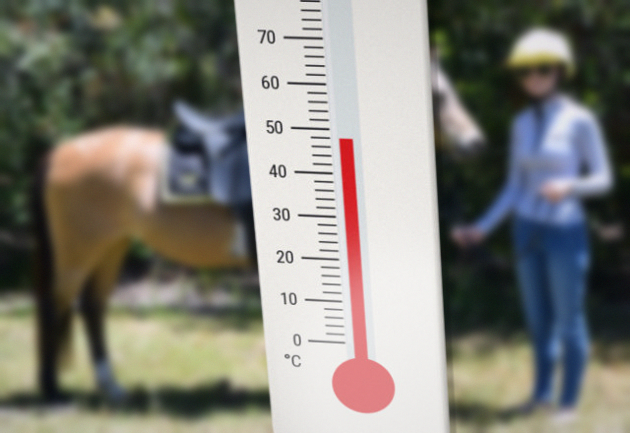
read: 48 °C
